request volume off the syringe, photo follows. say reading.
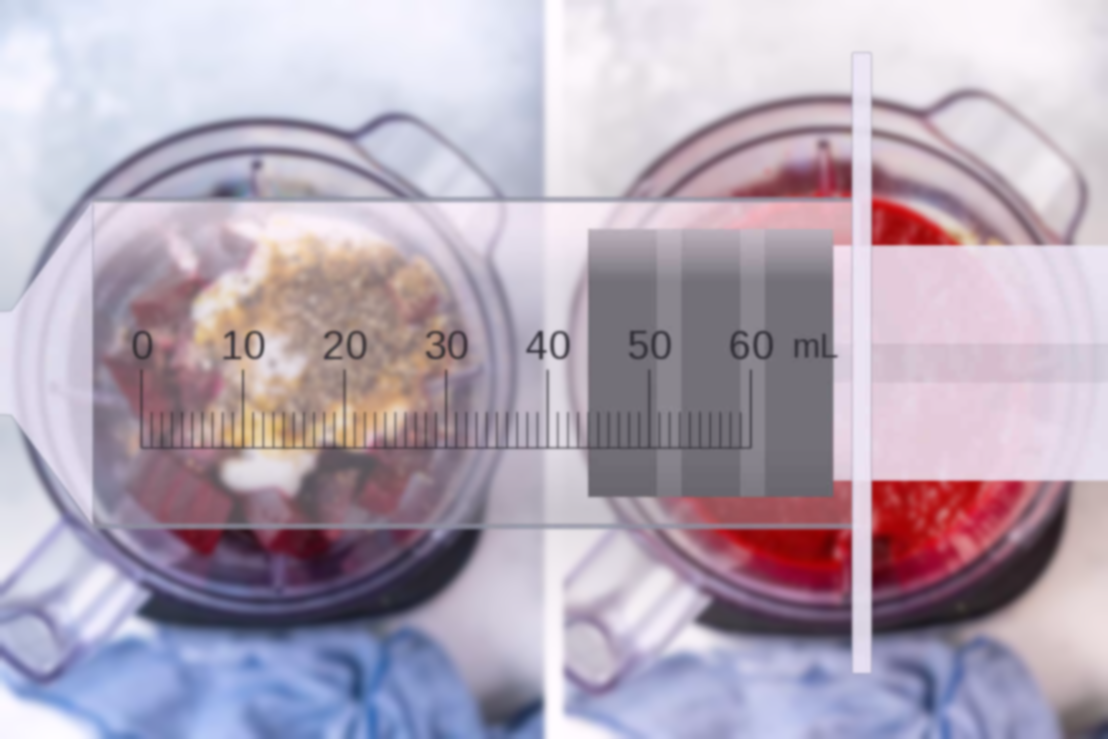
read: 44 mL
